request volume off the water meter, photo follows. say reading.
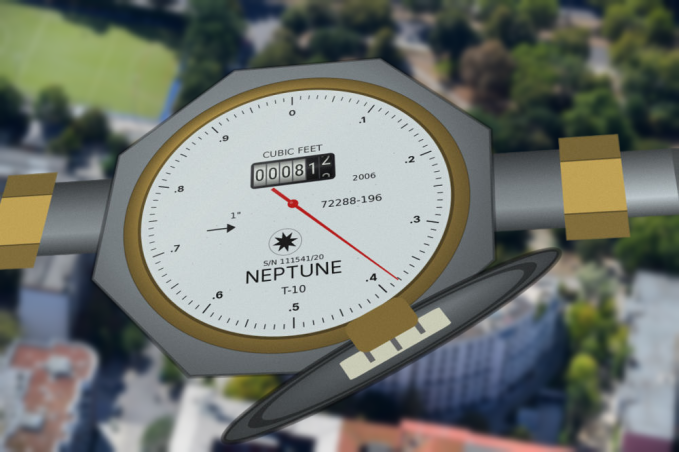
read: 812.38 ft³
